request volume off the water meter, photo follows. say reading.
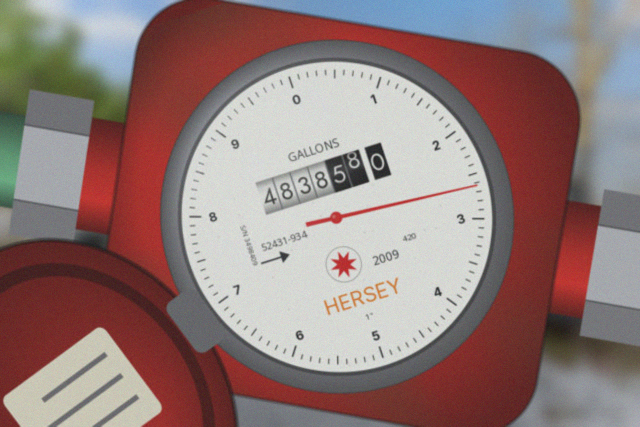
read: 4838582.6 gal
